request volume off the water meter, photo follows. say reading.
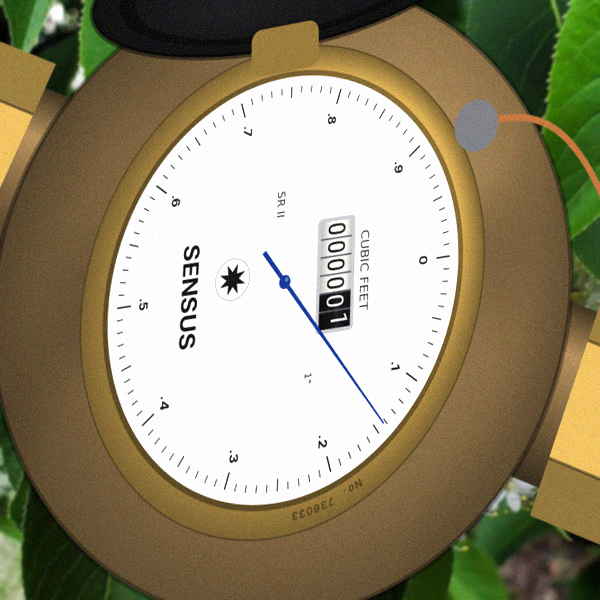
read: 1.14 ft³
